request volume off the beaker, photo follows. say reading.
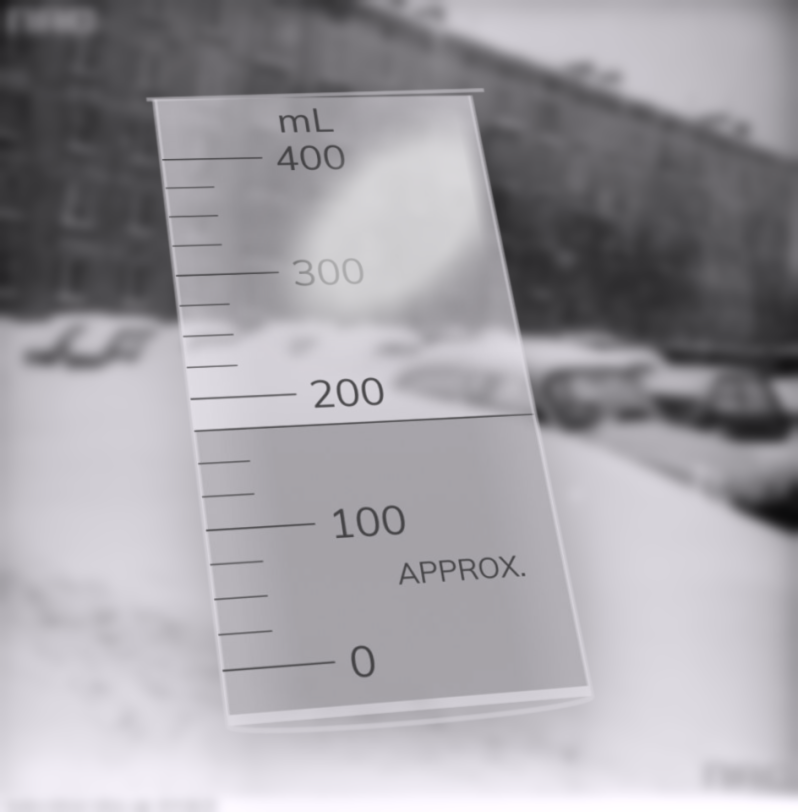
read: 175 mL
